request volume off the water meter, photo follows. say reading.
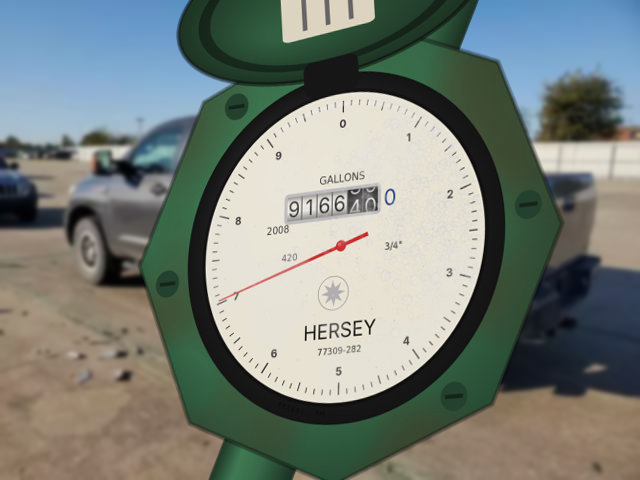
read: 9166397.0 gal
